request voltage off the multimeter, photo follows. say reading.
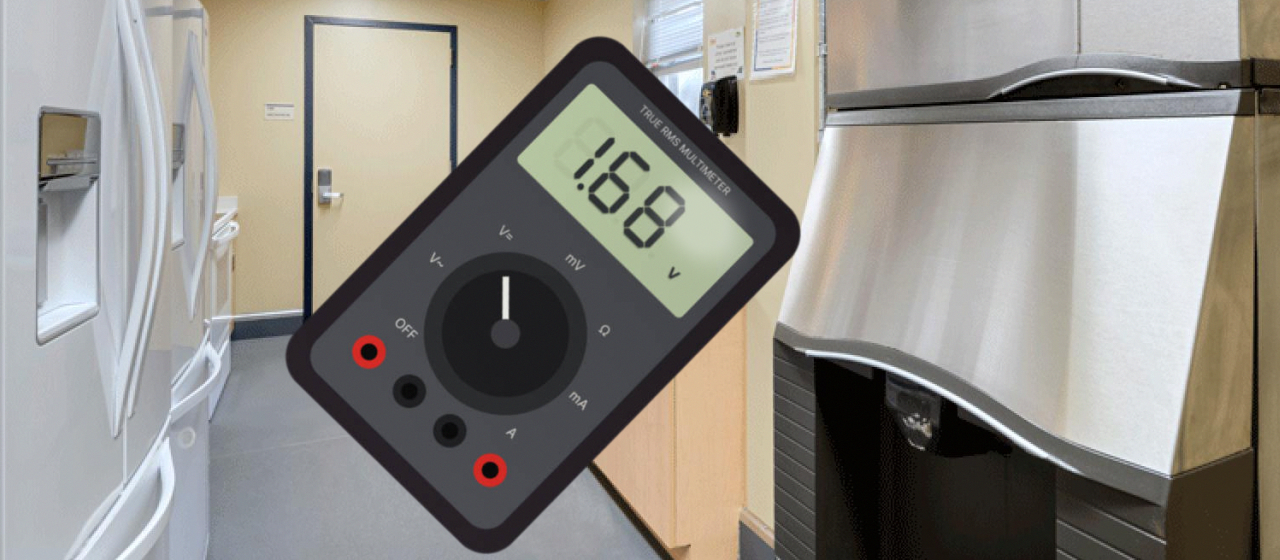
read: 1.68 V
